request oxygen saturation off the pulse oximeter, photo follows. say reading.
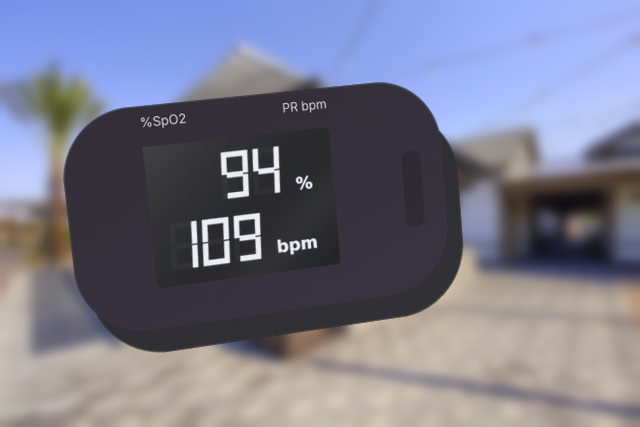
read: 94 %
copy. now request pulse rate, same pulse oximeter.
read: 109 bpm
